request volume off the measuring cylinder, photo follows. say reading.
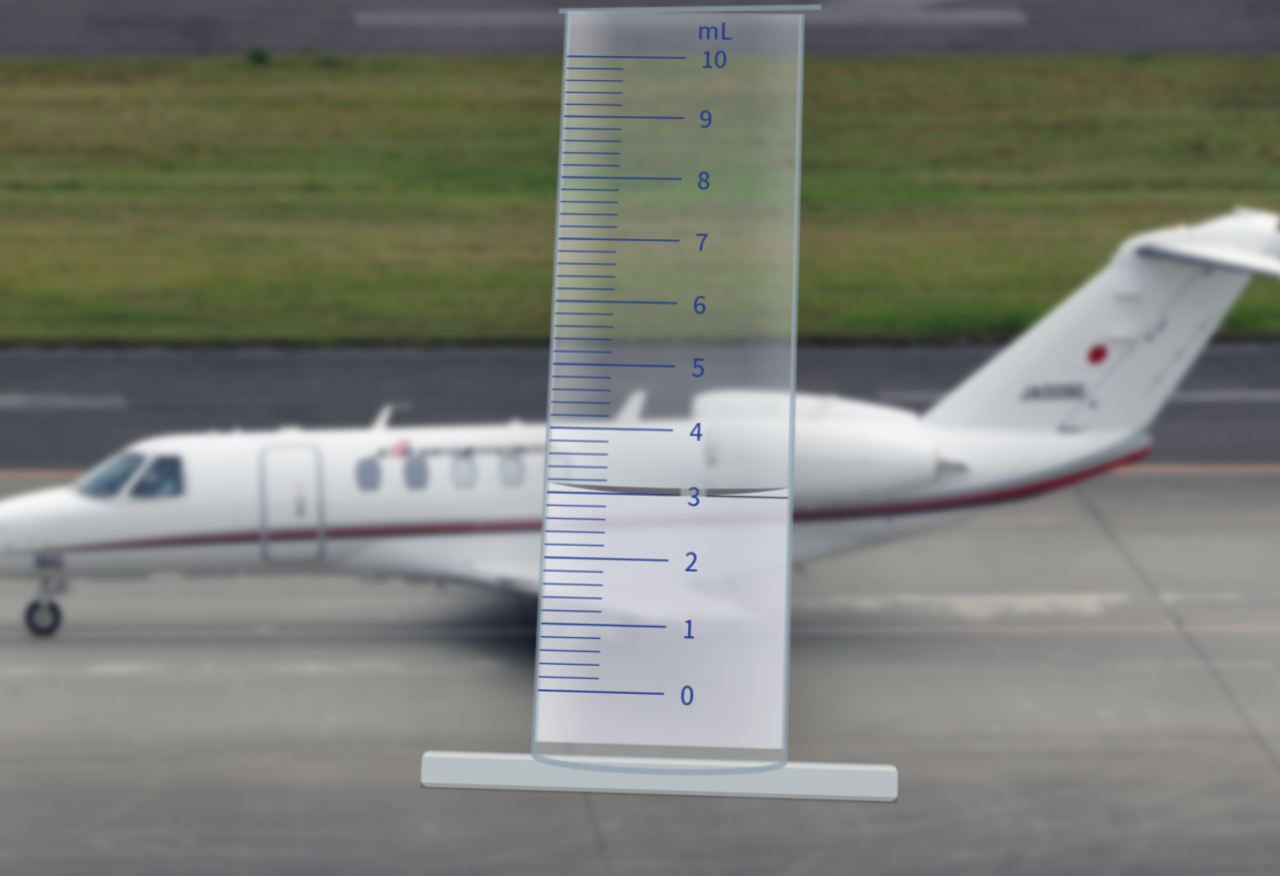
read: 3 mL
